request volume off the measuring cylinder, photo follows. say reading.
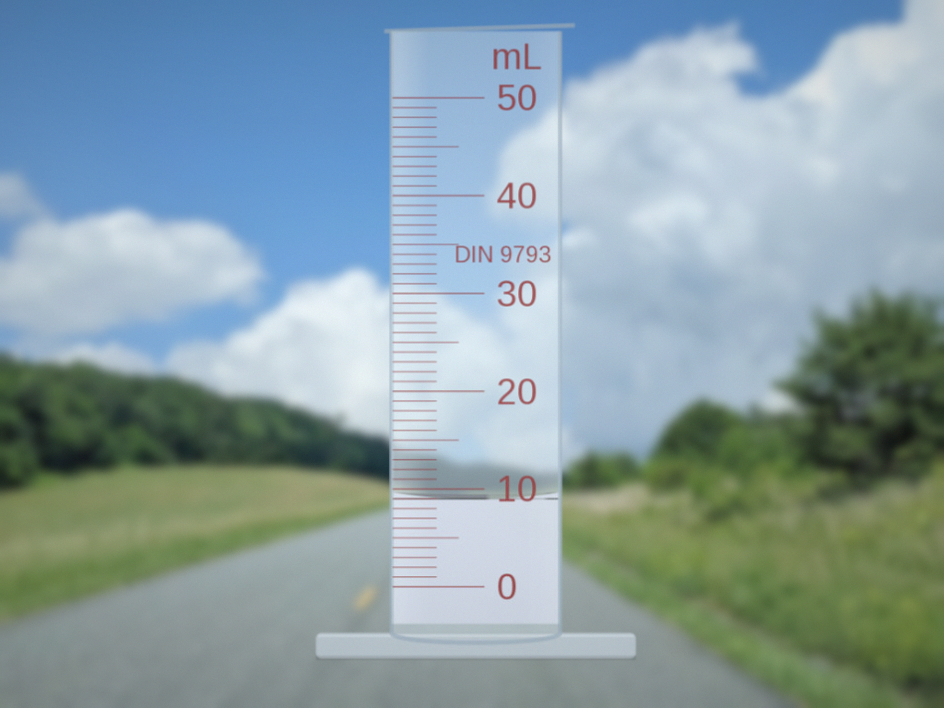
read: 9 mL
